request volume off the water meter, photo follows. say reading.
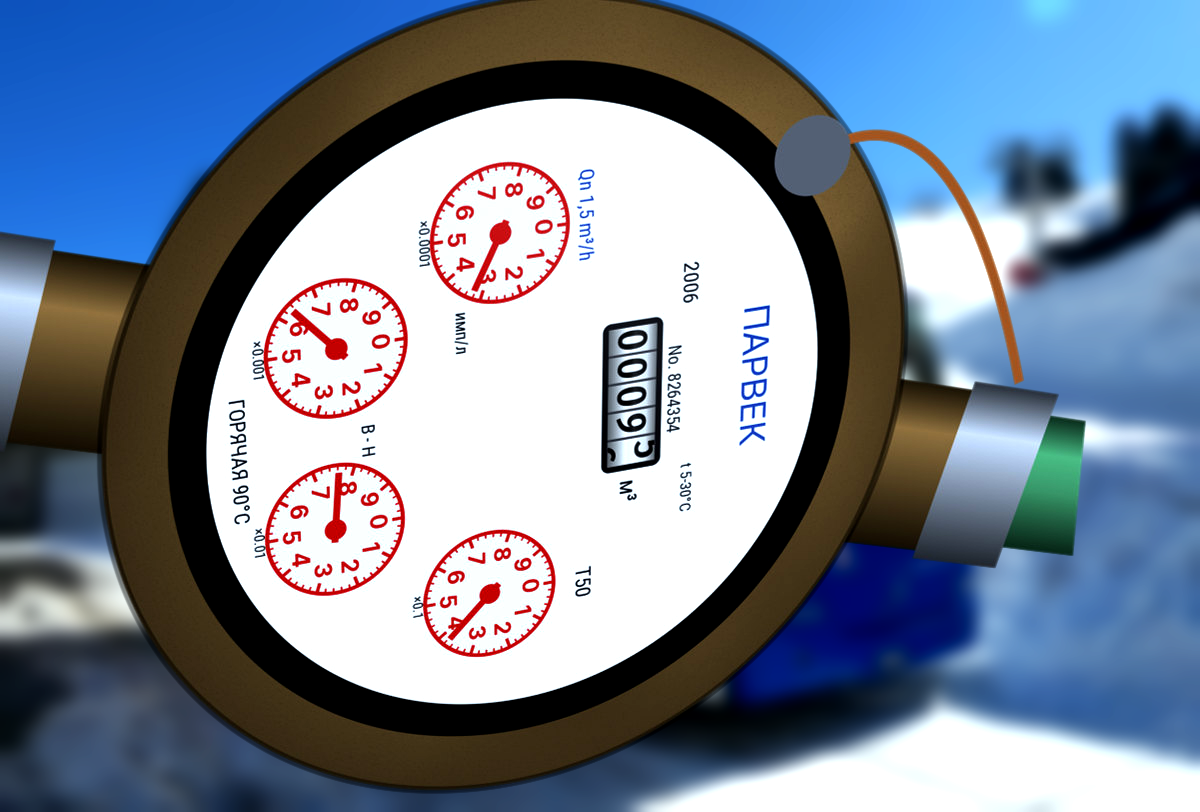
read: 95.3763 m³
